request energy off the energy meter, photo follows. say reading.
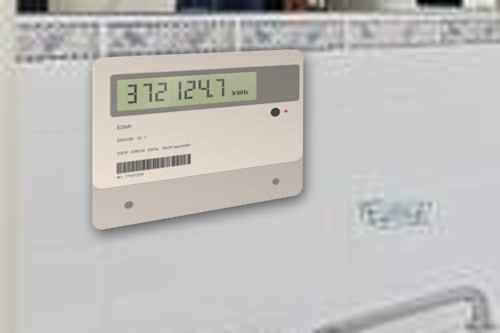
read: 372124.7 kWh
